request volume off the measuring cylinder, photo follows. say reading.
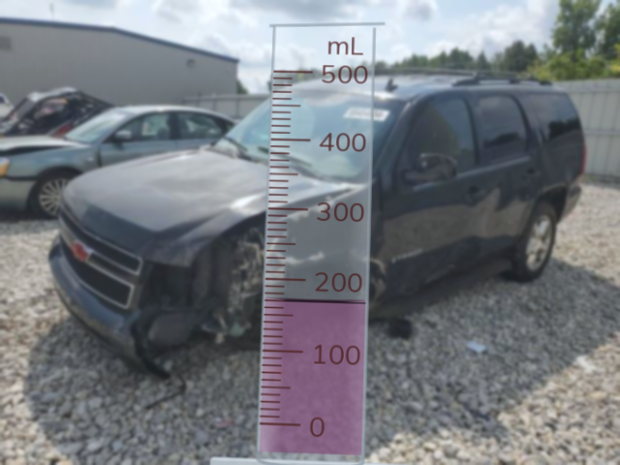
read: 170 mL
